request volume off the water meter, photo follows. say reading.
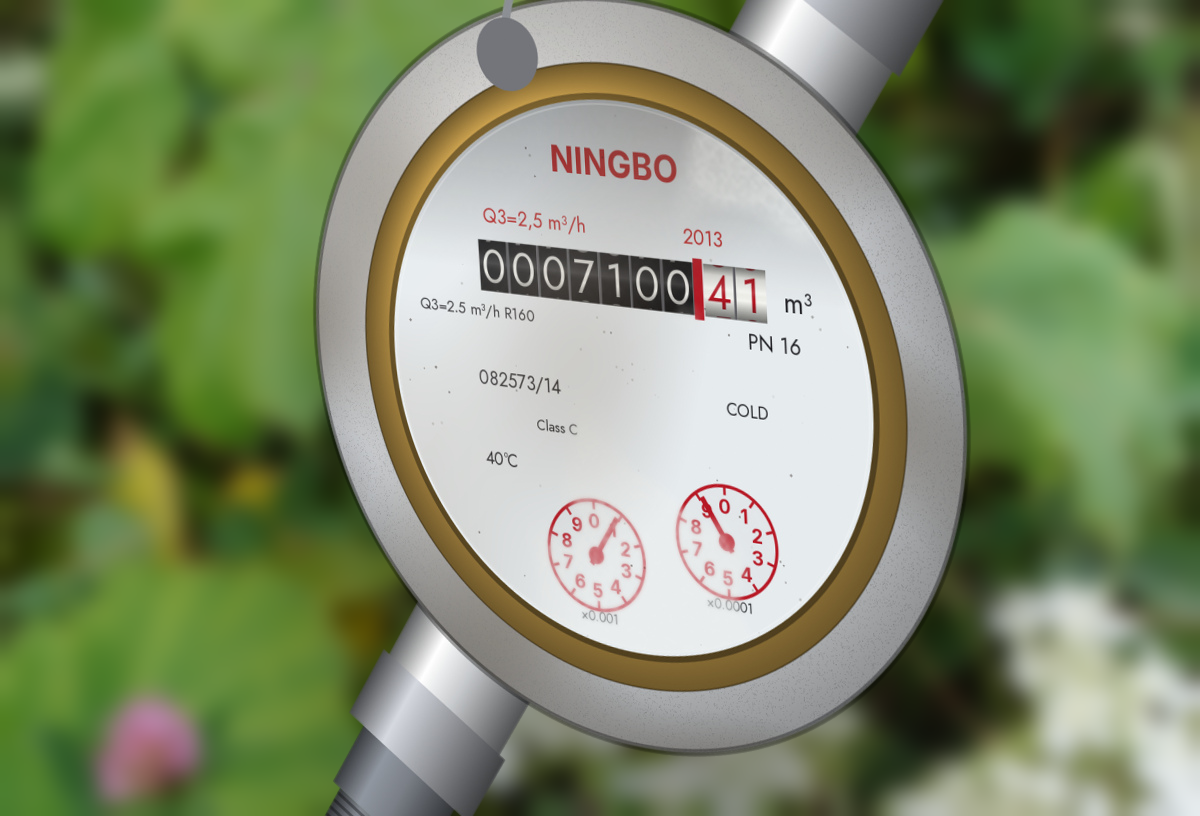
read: 7100.4109 m³
